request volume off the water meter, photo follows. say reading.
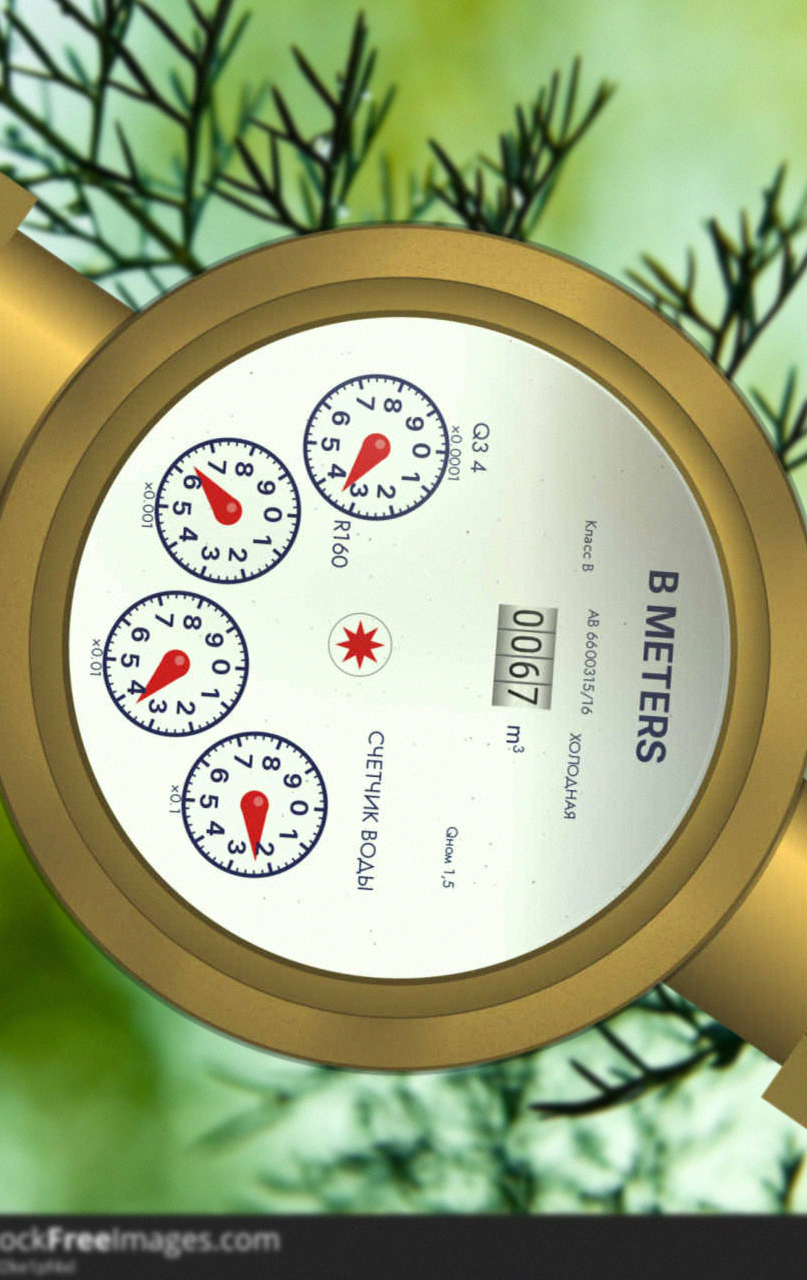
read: 67.2363 m³
